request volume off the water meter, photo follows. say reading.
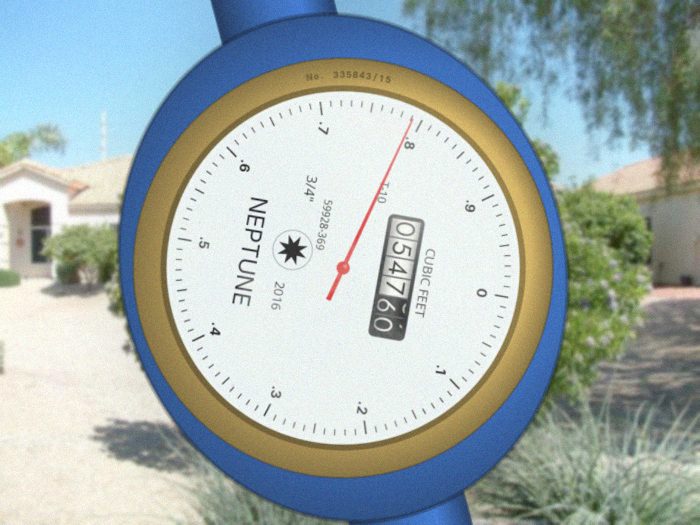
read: 54759.79 ft³
